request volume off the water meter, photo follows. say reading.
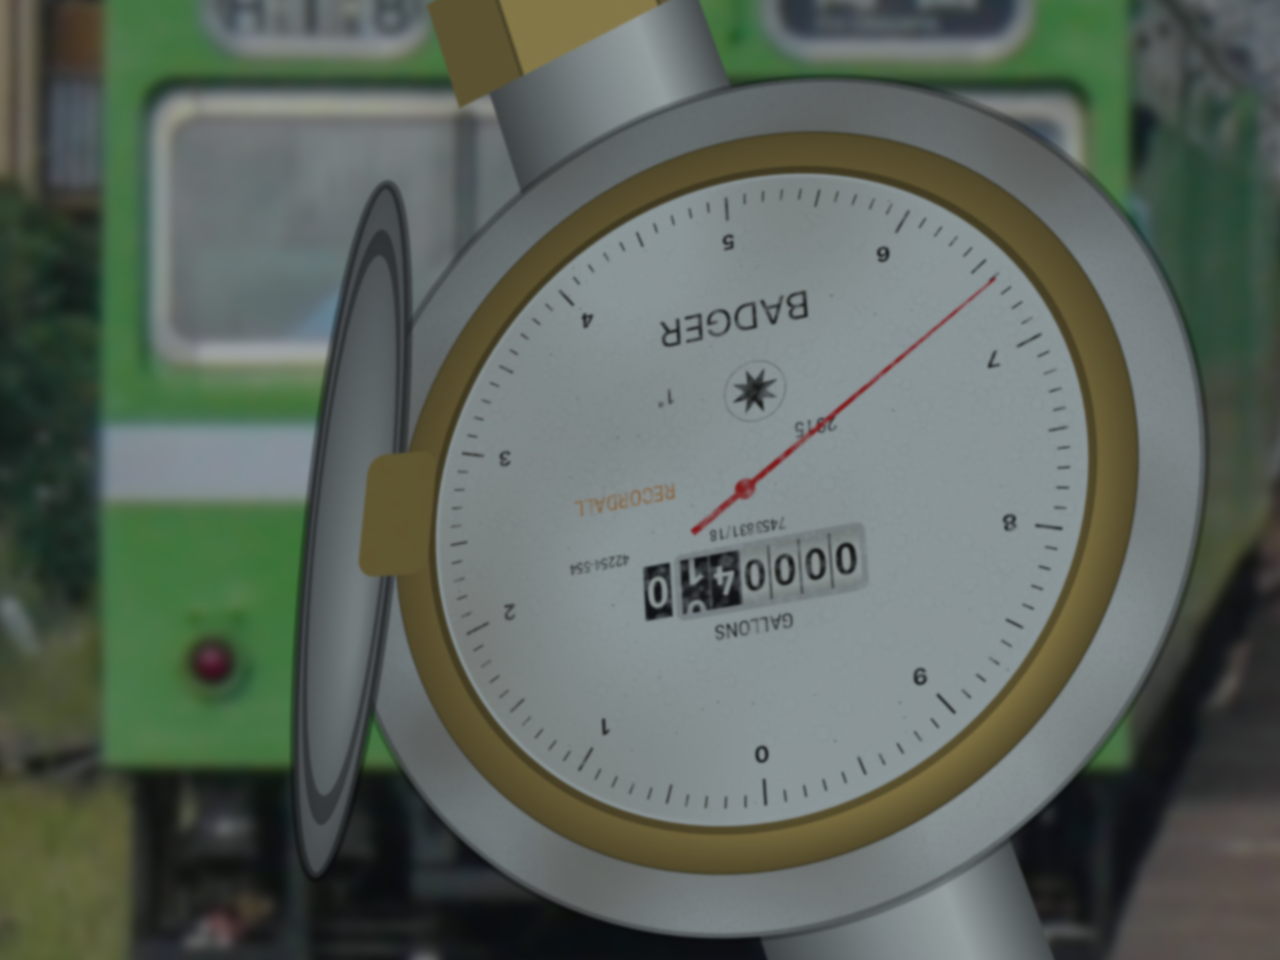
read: 406.6 gal
